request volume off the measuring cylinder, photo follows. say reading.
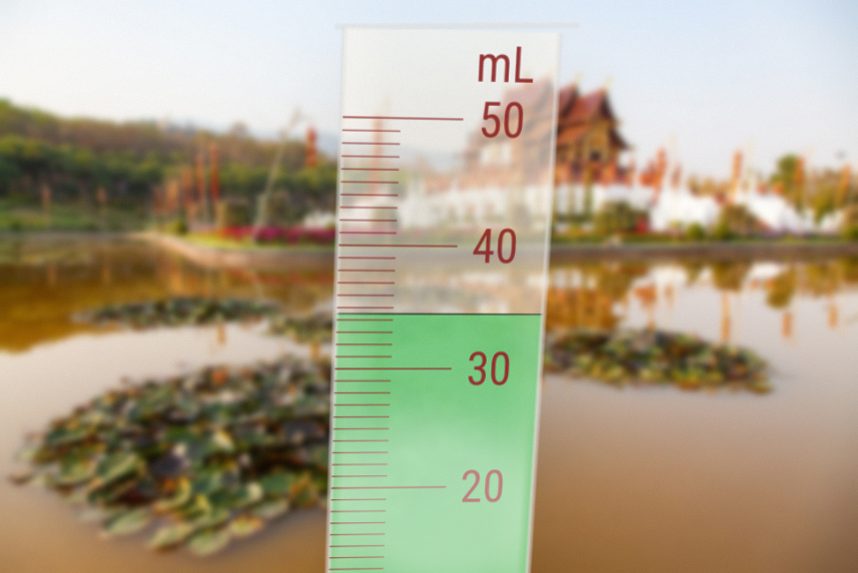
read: 34.5 mL
